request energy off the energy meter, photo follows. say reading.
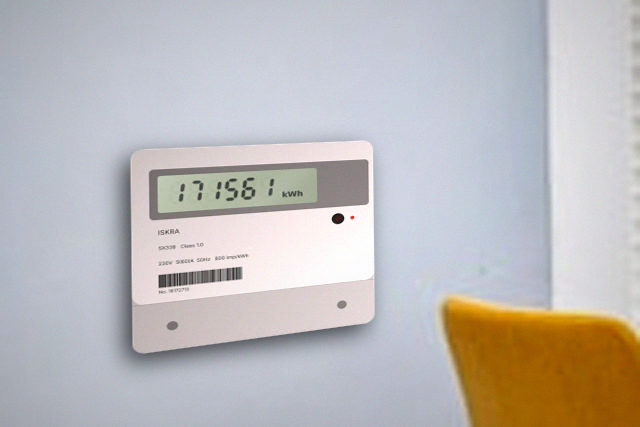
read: 171561 kWh
